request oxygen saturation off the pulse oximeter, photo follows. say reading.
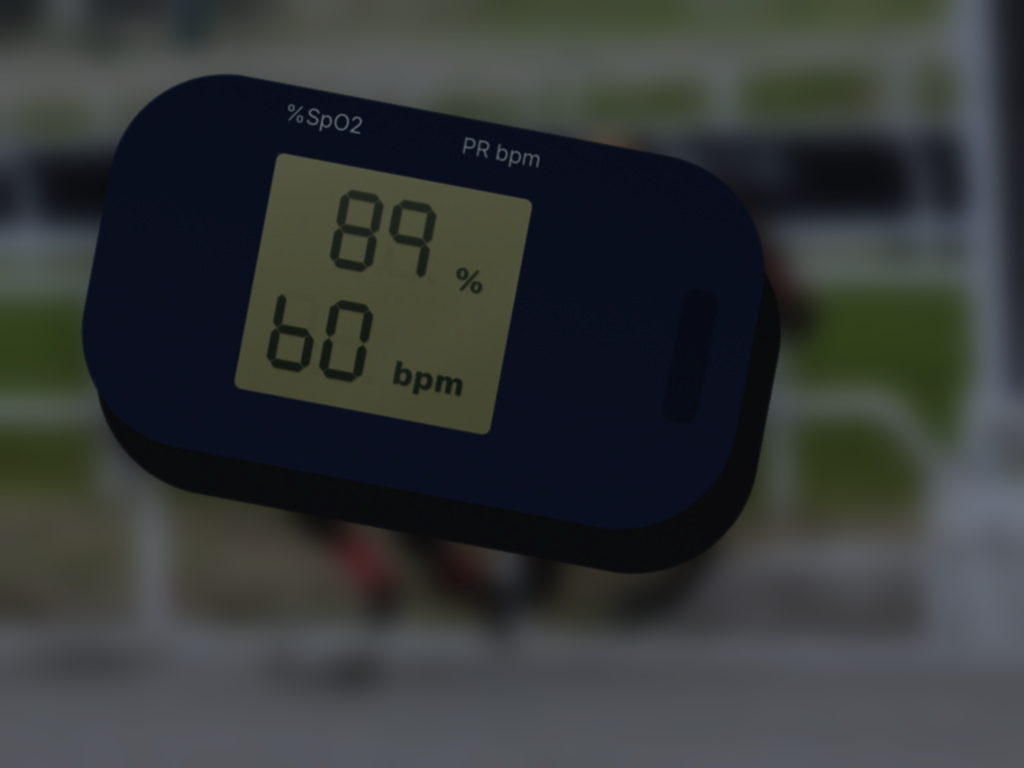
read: 89 %
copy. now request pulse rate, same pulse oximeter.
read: 60 bpm
